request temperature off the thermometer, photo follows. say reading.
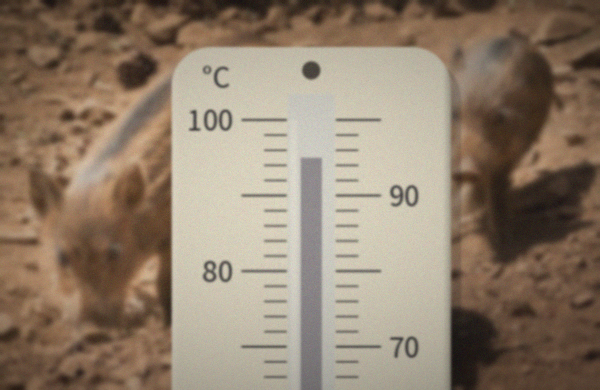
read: 95 °C
